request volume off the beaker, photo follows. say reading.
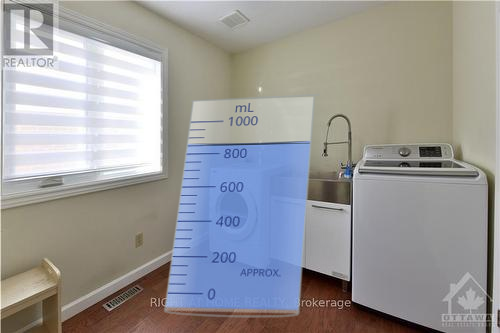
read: 850 mL
